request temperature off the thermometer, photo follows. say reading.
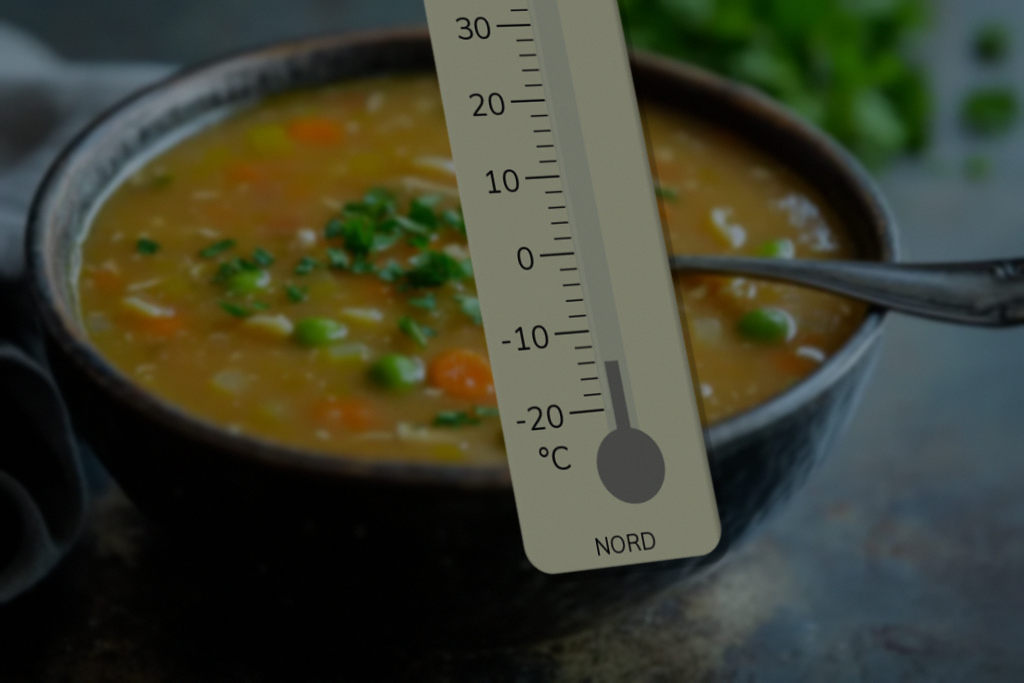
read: -14 °C
